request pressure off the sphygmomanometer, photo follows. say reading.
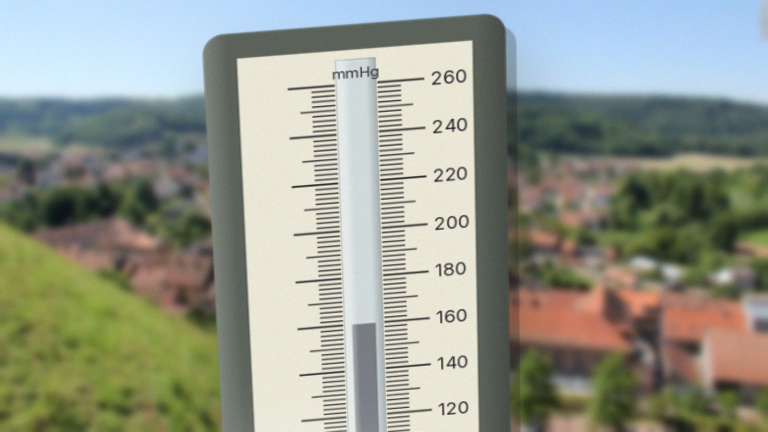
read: 160 mmHg
